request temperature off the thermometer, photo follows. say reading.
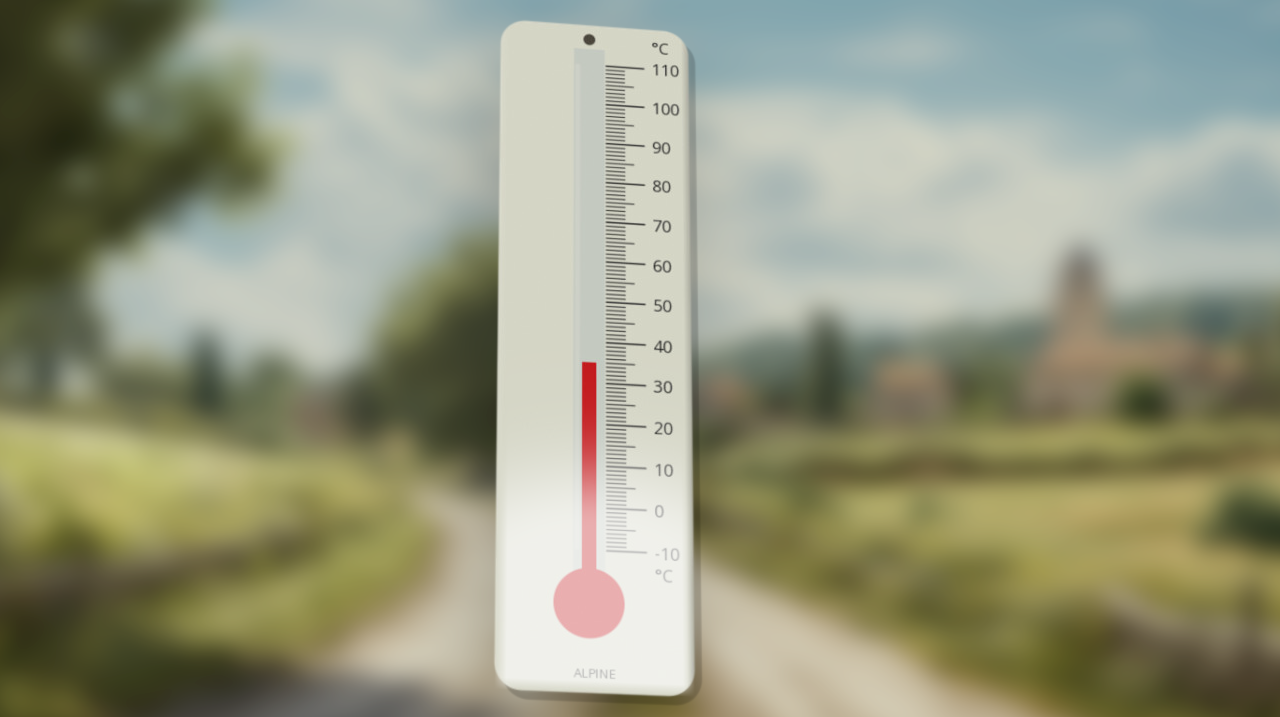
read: 35 °C
